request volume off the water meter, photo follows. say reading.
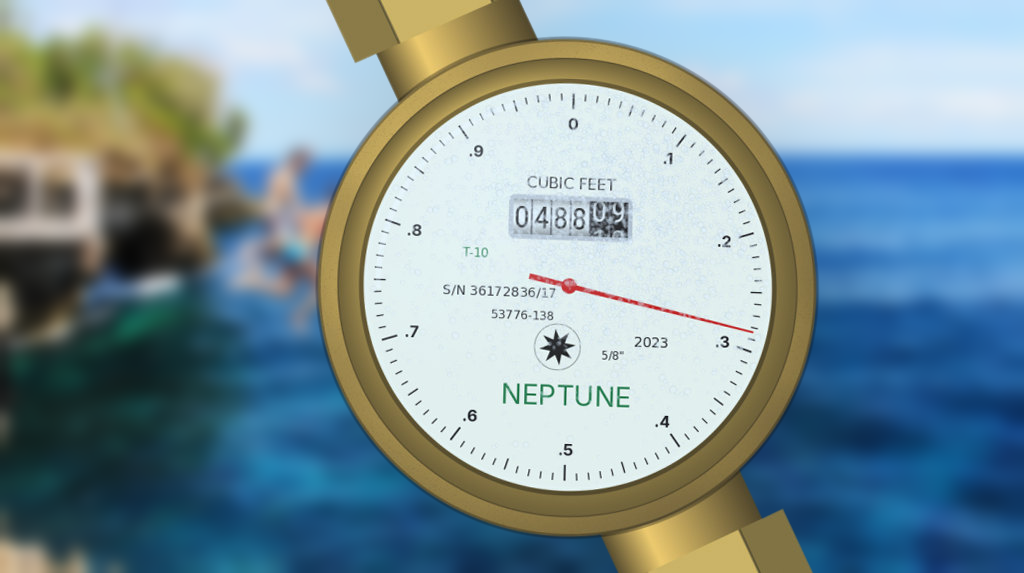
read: 48809.28 ft³
